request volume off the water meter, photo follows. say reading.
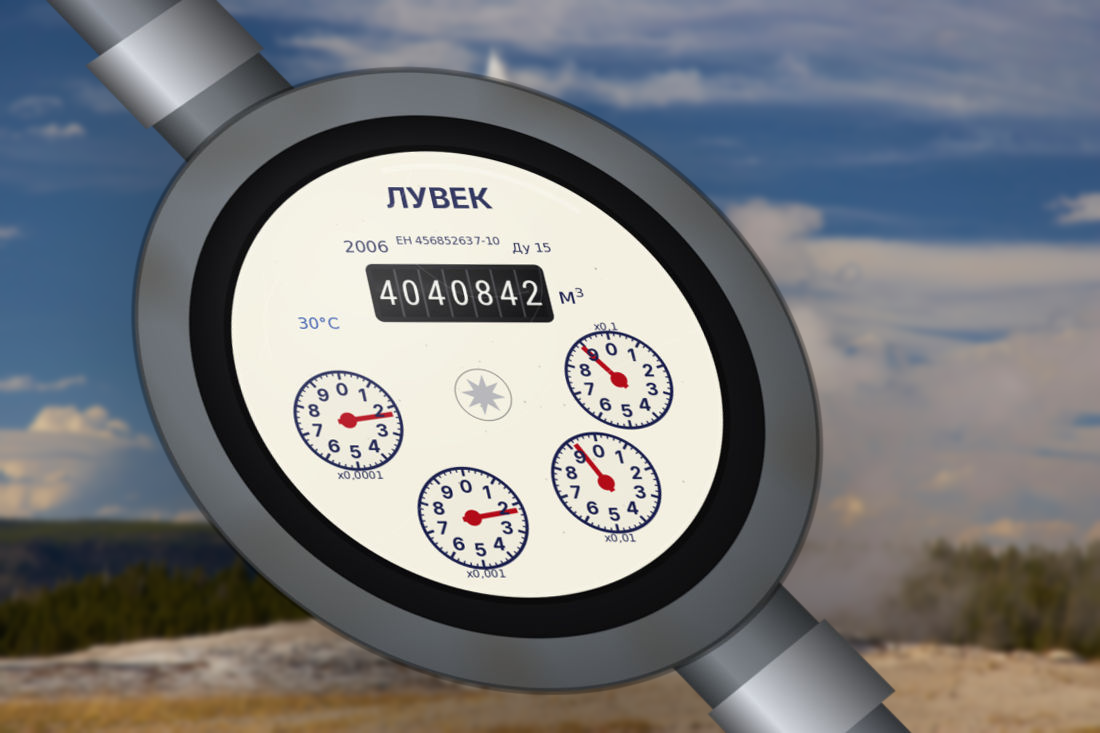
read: 4040842.8922 m³
